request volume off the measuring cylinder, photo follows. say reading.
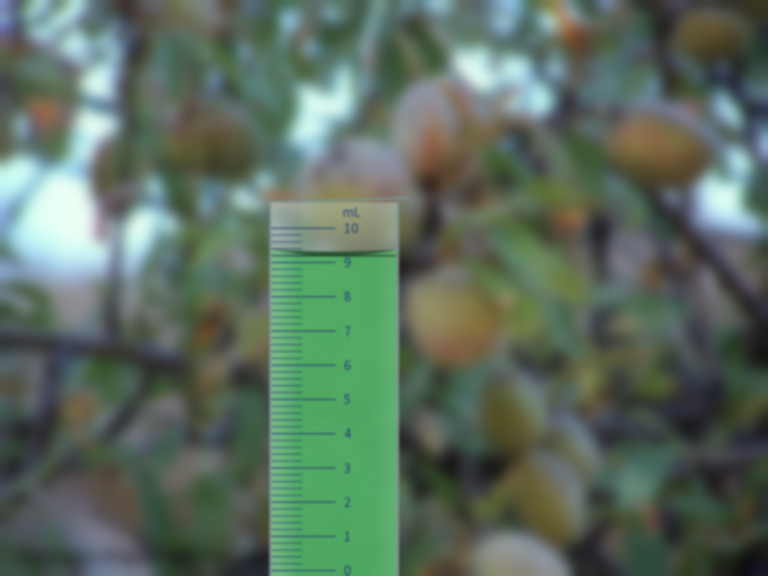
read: 9.2 mL
